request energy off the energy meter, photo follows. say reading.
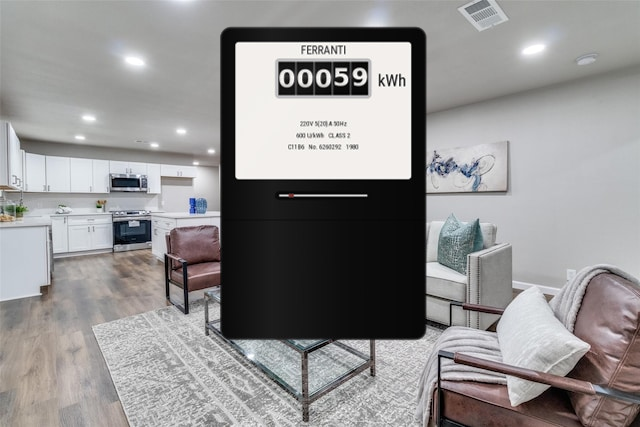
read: 59 kWh
